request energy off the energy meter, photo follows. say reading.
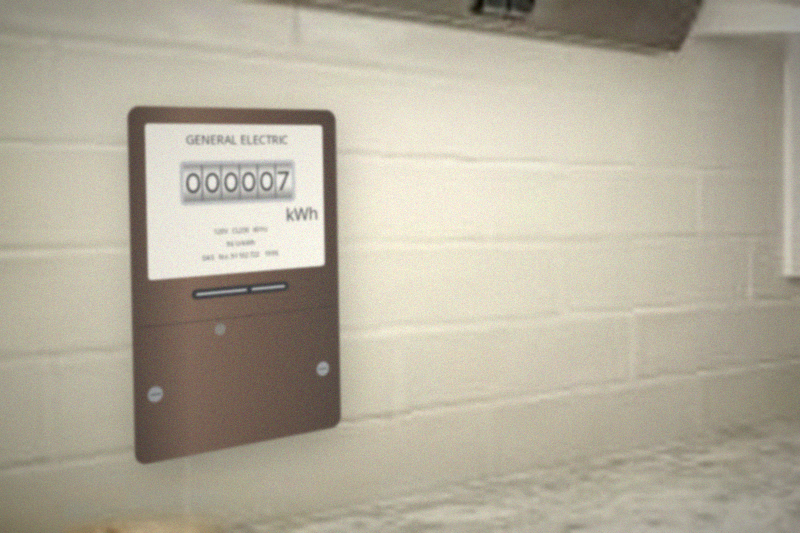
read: 7 kWh
